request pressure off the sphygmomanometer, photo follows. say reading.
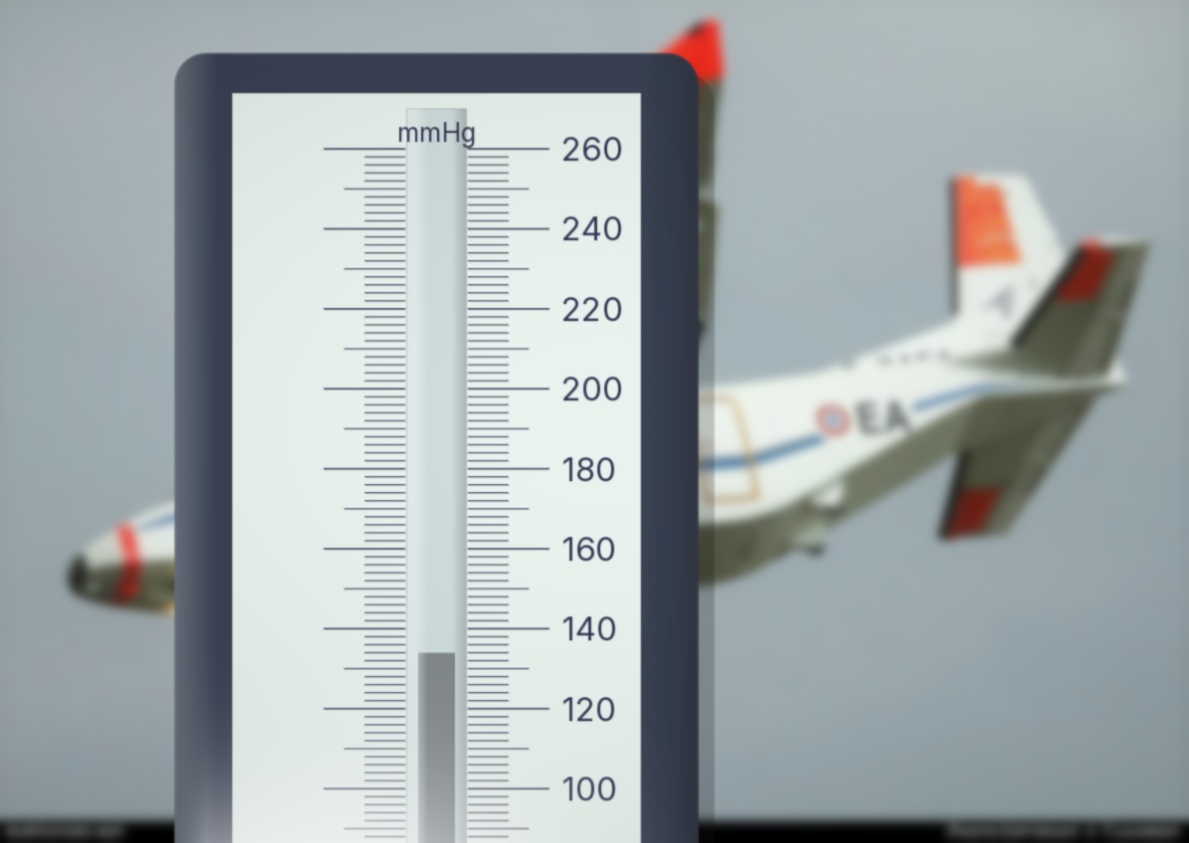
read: 134 mmHg
